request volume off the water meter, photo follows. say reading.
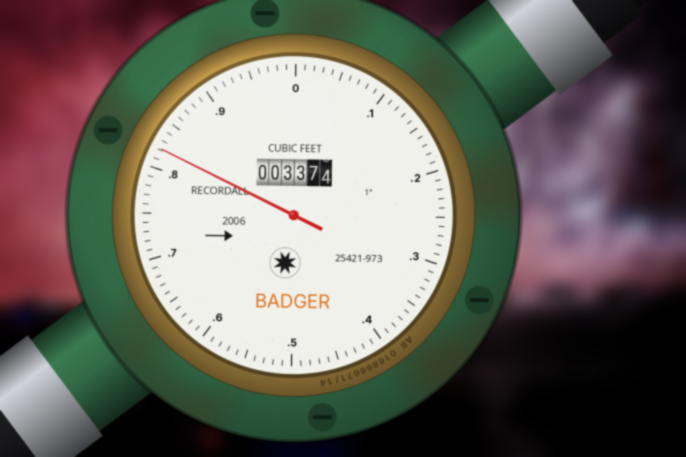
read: 3373.82 ft³
